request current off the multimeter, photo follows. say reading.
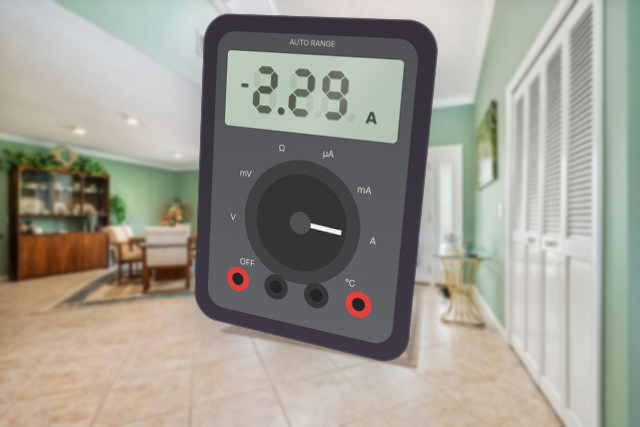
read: -2.29 A
